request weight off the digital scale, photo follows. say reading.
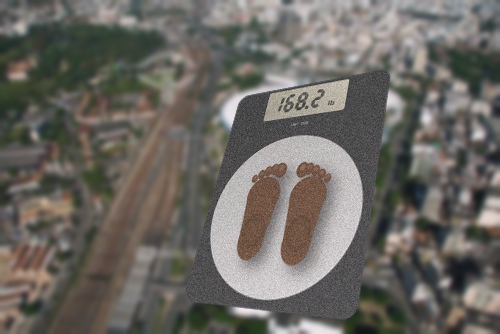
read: 168.2 lb
